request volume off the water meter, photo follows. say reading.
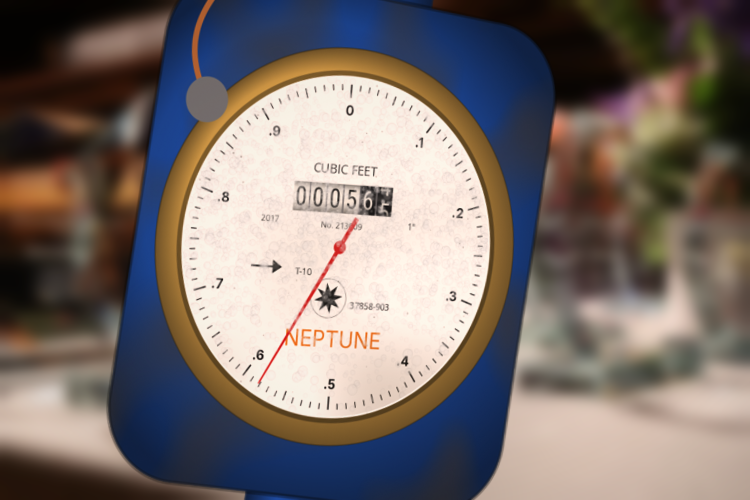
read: 564.58 ft³
